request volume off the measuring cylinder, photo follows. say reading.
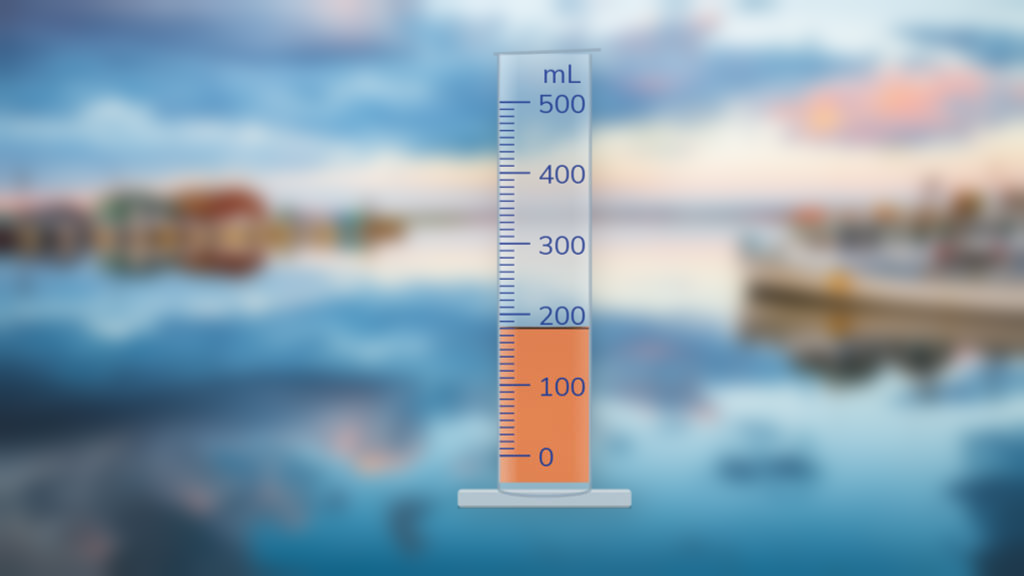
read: 180 mL
